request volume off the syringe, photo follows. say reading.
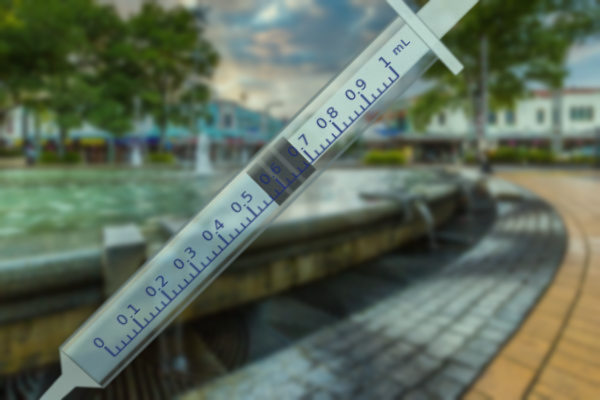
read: 0.56 mL
